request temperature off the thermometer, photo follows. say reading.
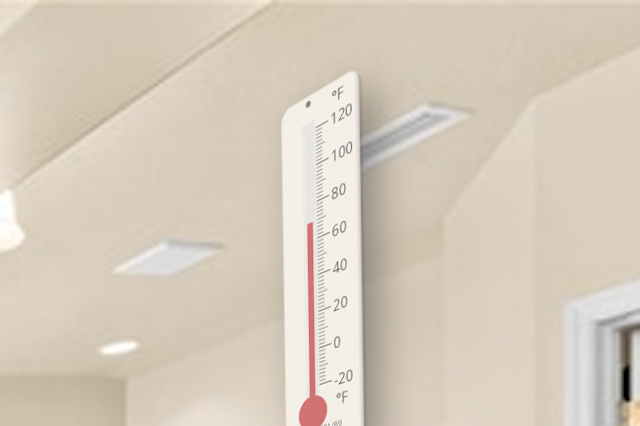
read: 70 °F
